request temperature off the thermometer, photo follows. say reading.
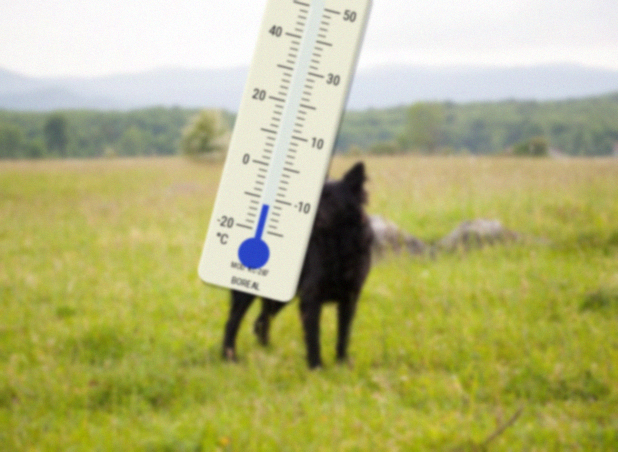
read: -12 °C
